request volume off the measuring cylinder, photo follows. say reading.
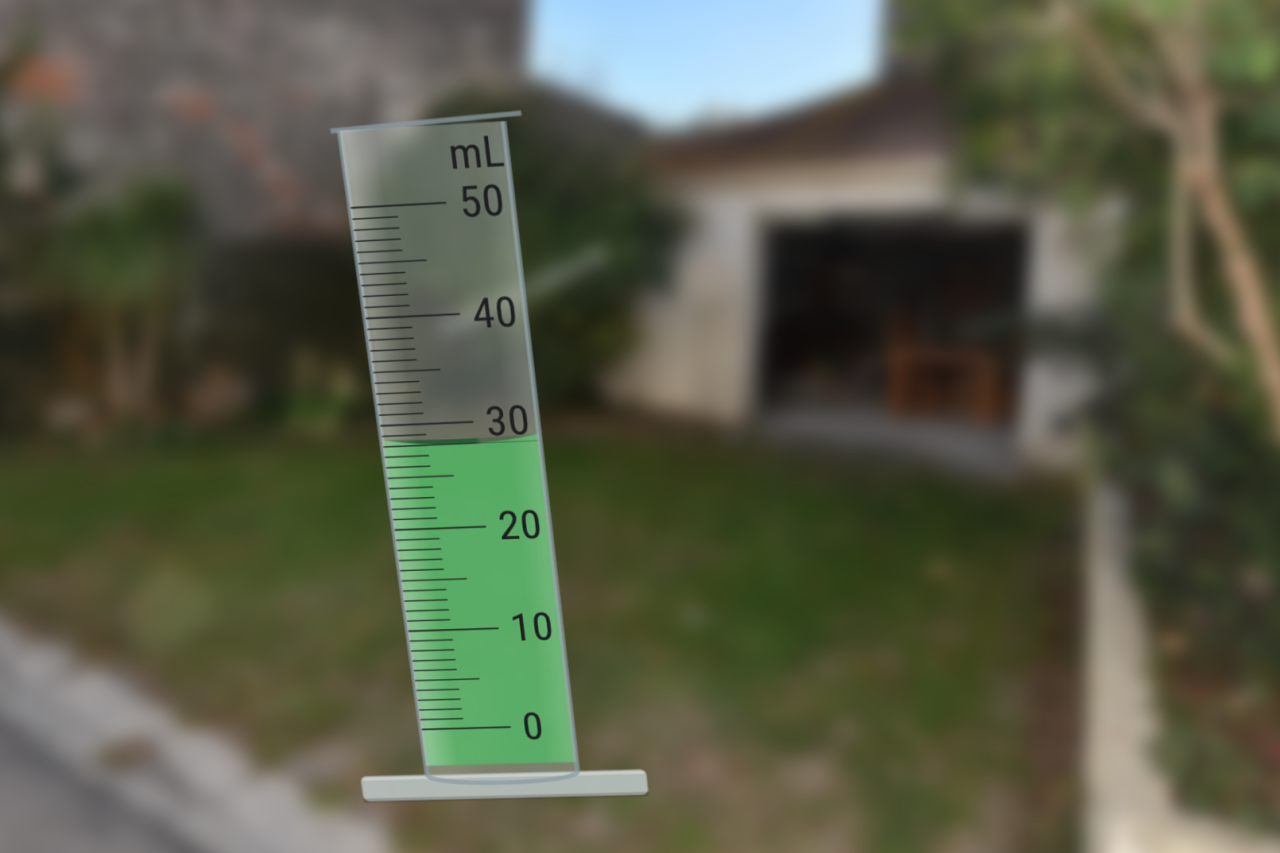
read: 28 mL
